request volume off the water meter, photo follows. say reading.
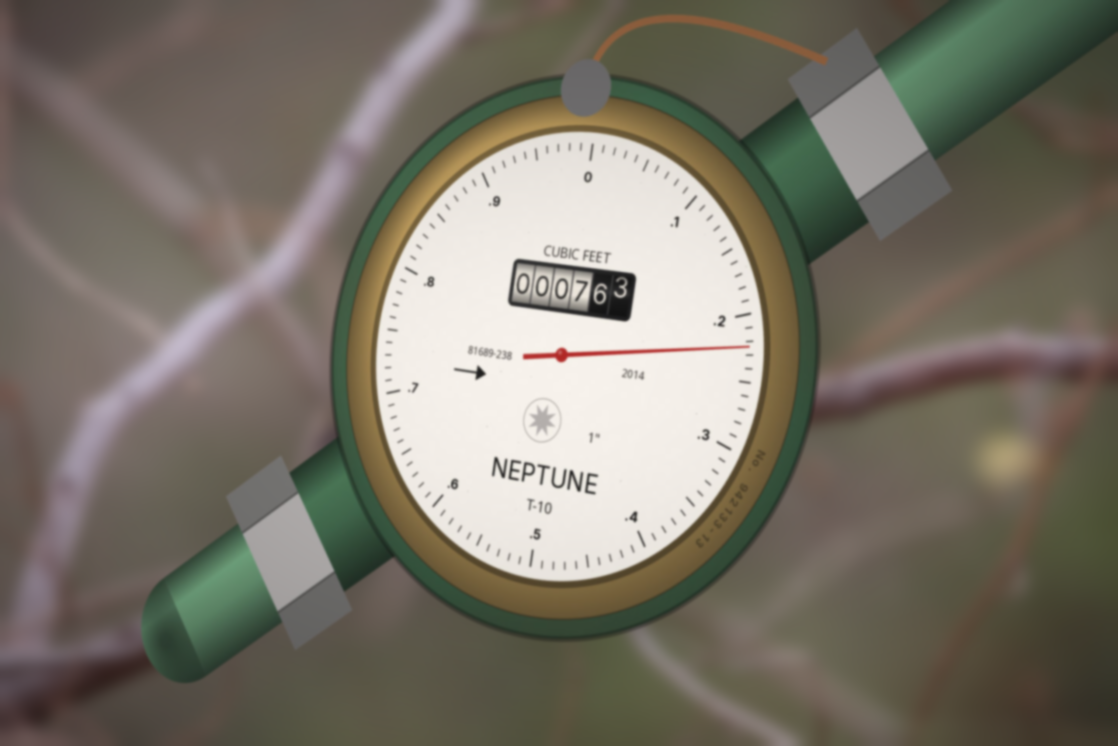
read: 763.22 ft³
